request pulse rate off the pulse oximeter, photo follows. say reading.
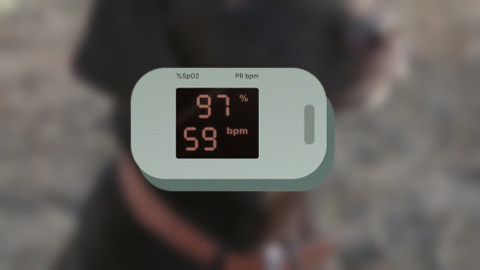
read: 59 bpm
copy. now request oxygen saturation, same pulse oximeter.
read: 97 %
